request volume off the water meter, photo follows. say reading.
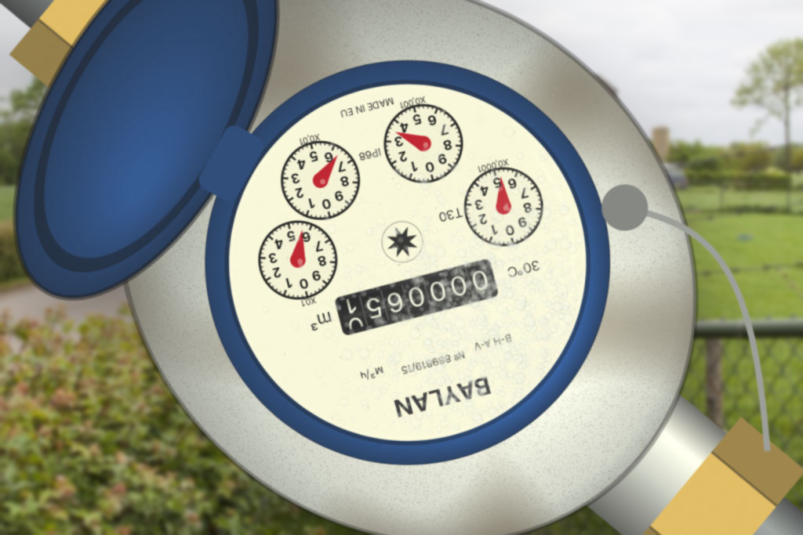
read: 650.5635 m³
